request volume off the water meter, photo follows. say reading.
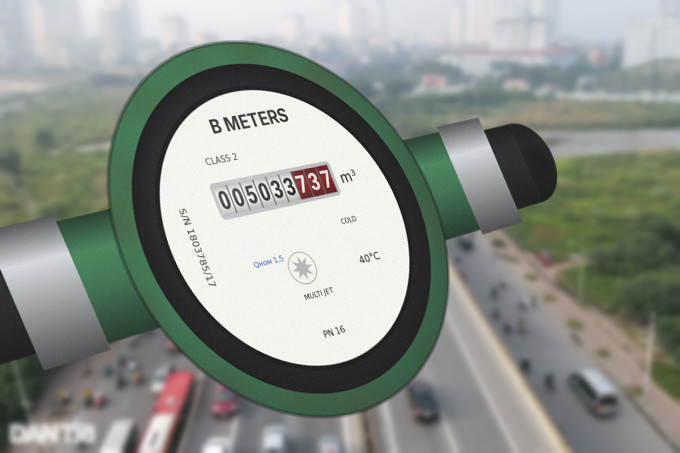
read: 5033.737 m³
